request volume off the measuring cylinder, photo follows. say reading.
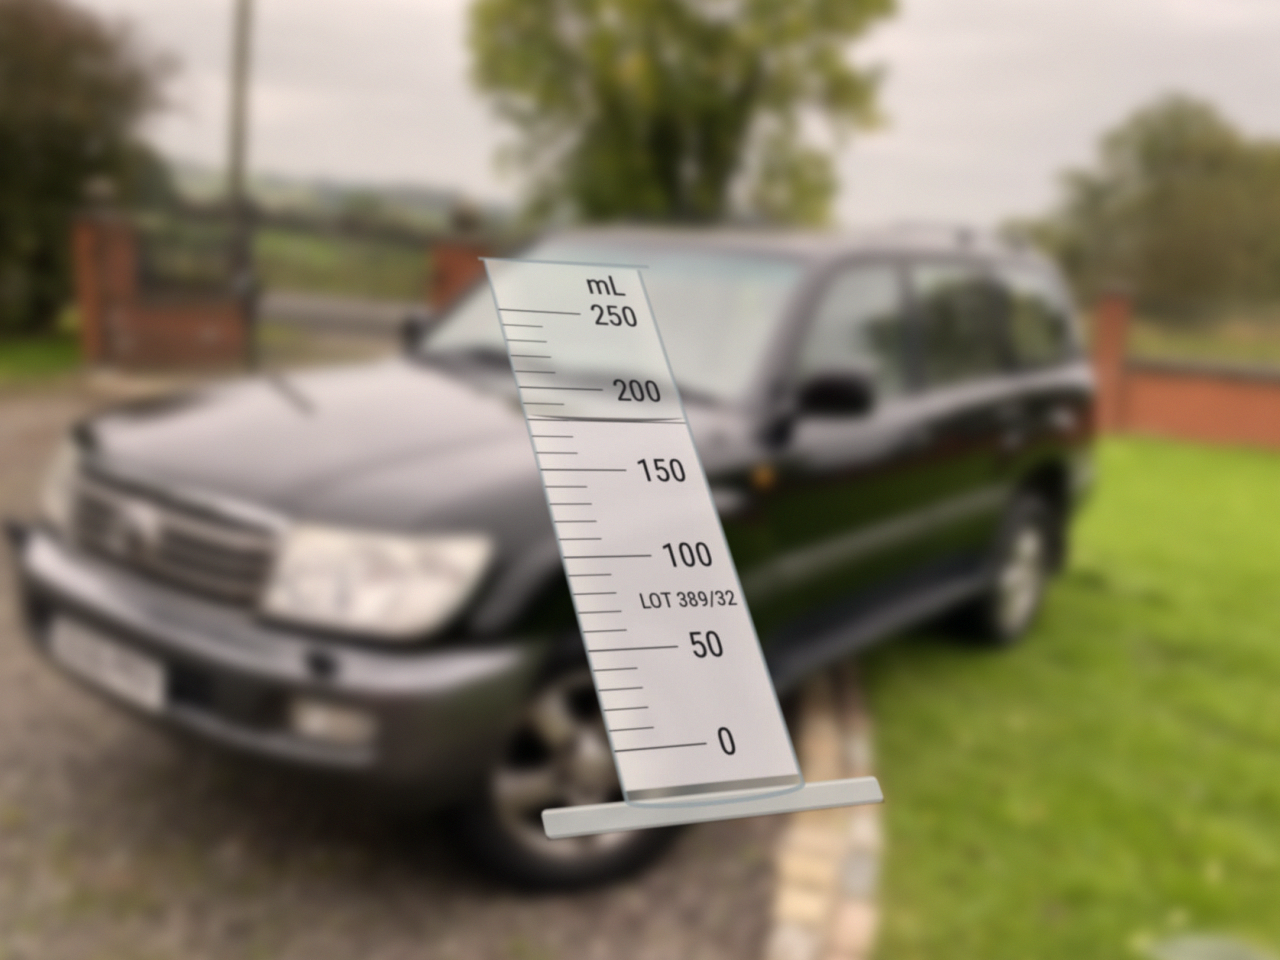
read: 180 mL
